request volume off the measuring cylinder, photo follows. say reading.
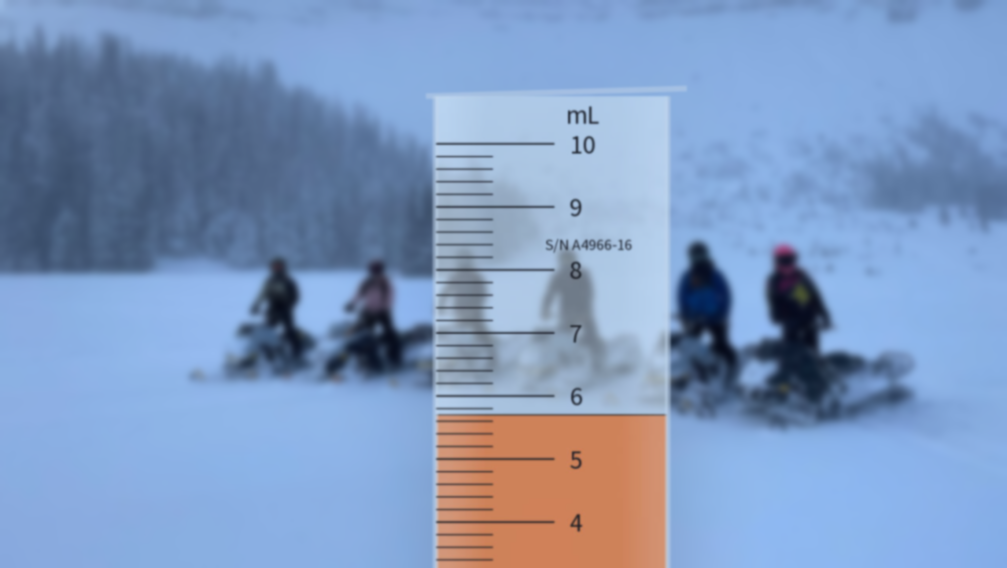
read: 5.7 mL
